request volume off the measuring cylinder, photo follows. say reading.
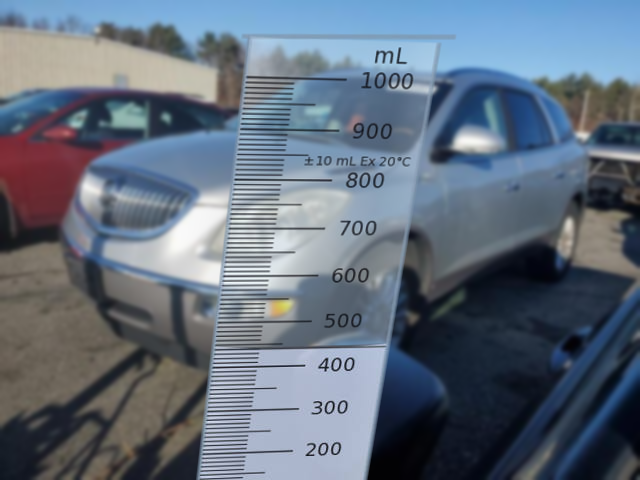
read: 440 mL
